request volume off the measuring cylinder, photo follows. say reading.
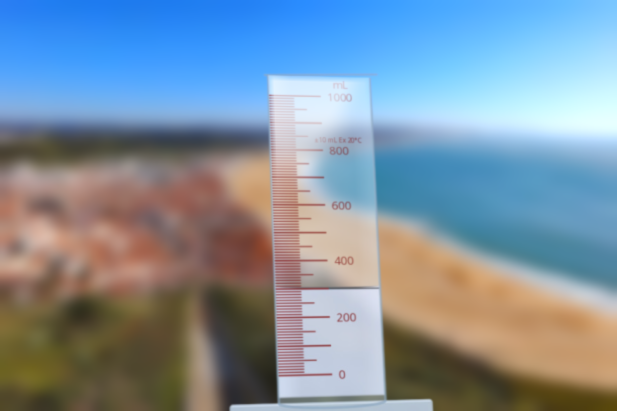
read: 300 mL
